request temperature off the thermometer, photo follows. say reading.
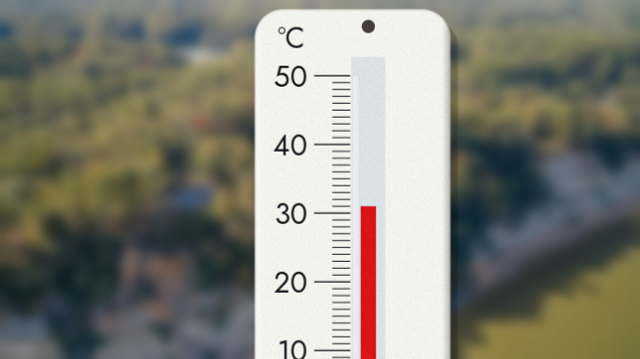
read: 31 °C
